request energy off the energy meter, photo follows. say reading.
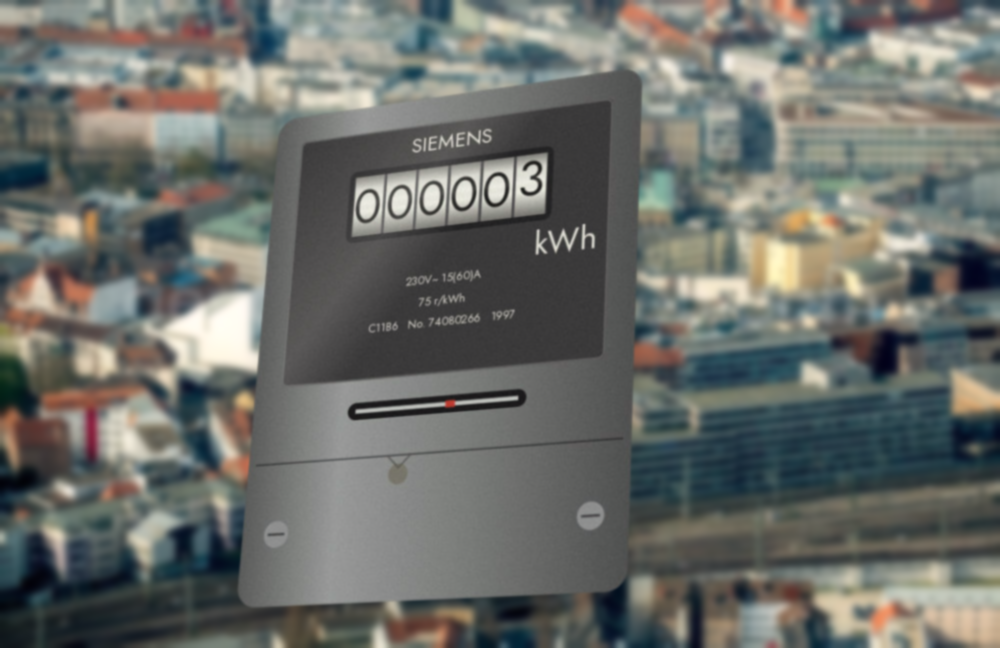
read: 3 kWh
